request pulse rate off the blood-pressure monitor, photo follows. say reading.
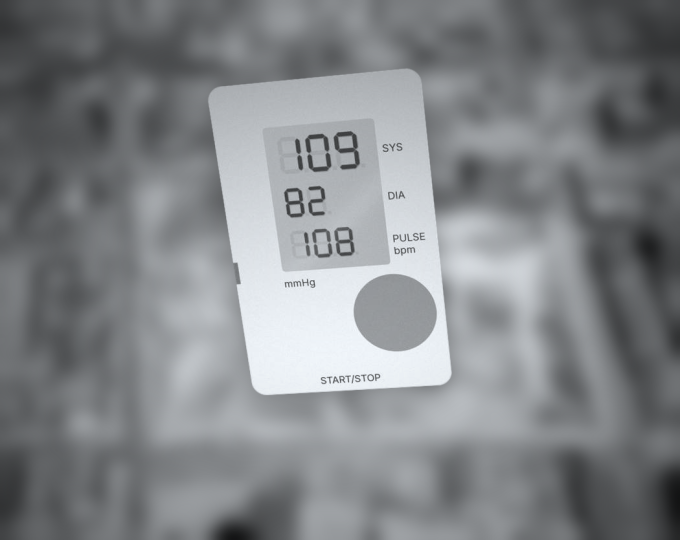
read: 108 bpm
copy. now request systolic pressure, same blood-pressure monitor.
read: 109 mmHg
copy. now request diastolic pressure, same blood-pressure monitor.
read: 82 mmHg
